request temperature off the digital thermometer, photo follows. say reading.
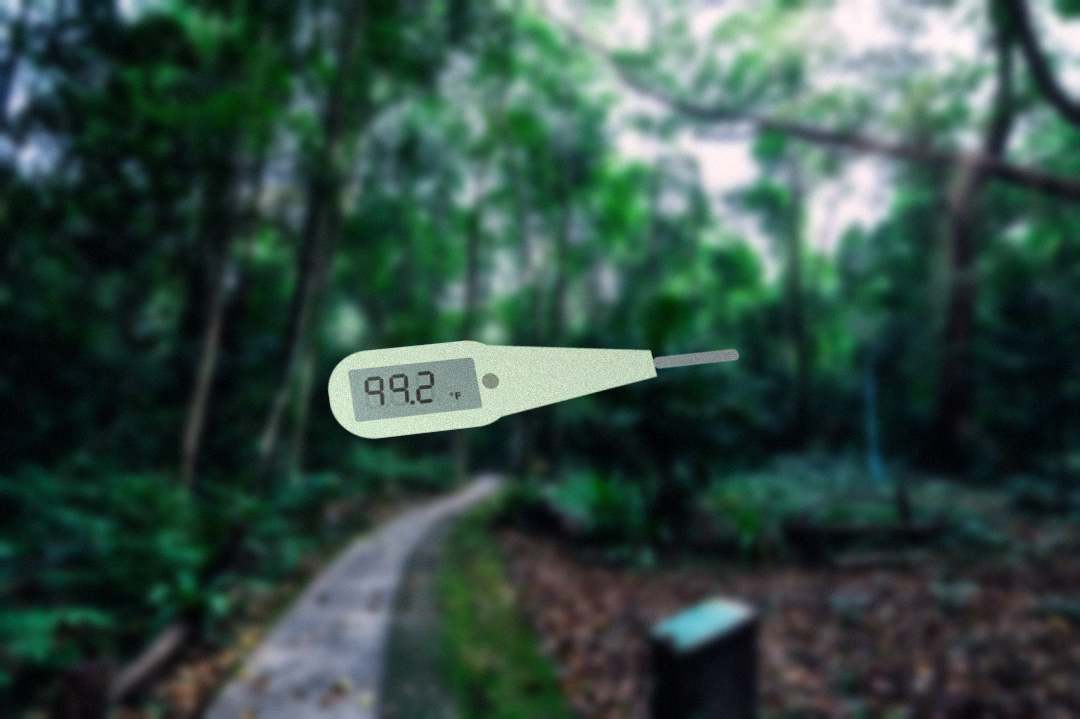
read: 99.2 °F
